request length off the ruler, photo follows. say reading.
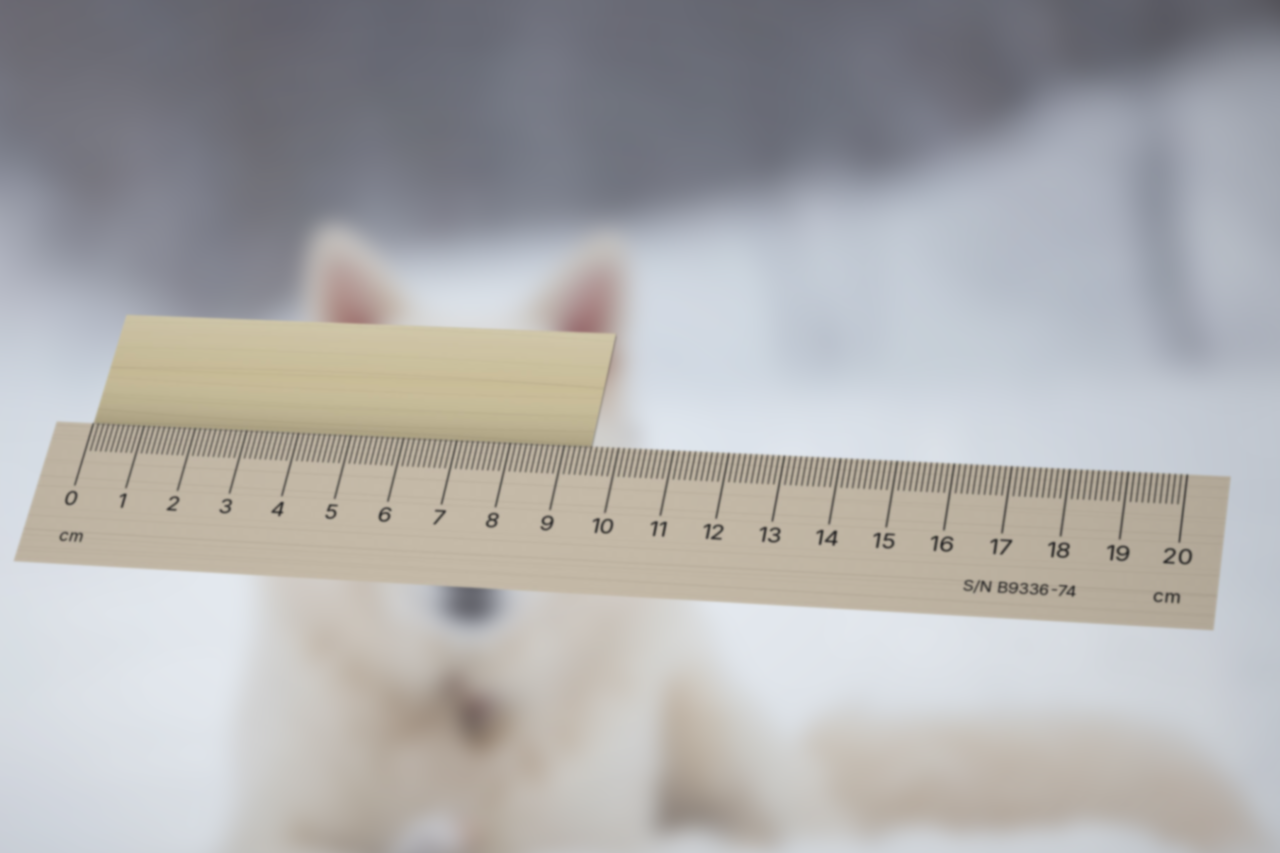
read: 9.5 cm
